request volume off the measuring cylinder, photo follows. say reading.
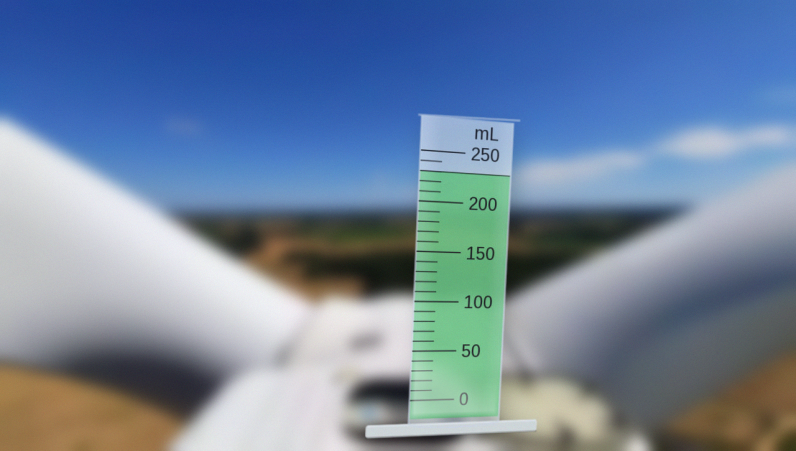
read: 230 mL
